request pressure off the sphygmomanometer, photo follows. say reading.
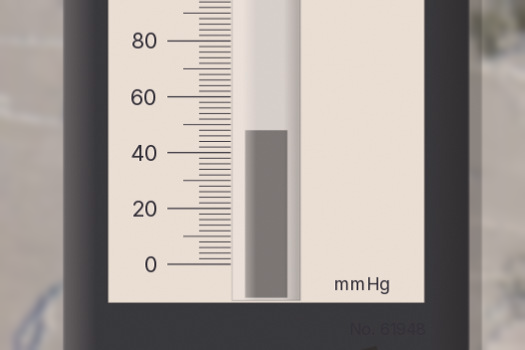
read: 48 mmHg
